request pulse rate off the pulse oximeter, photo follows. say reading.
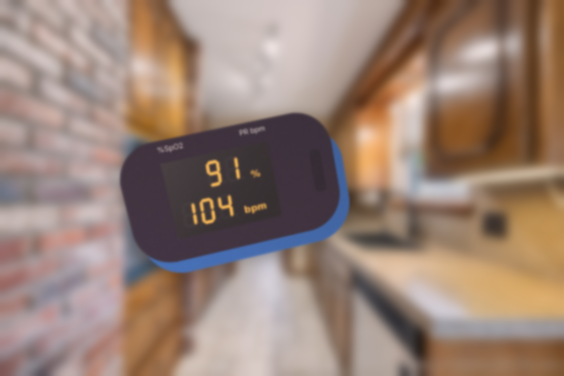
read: 104 bpm
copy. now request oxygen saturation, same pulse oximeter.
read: 91 %
